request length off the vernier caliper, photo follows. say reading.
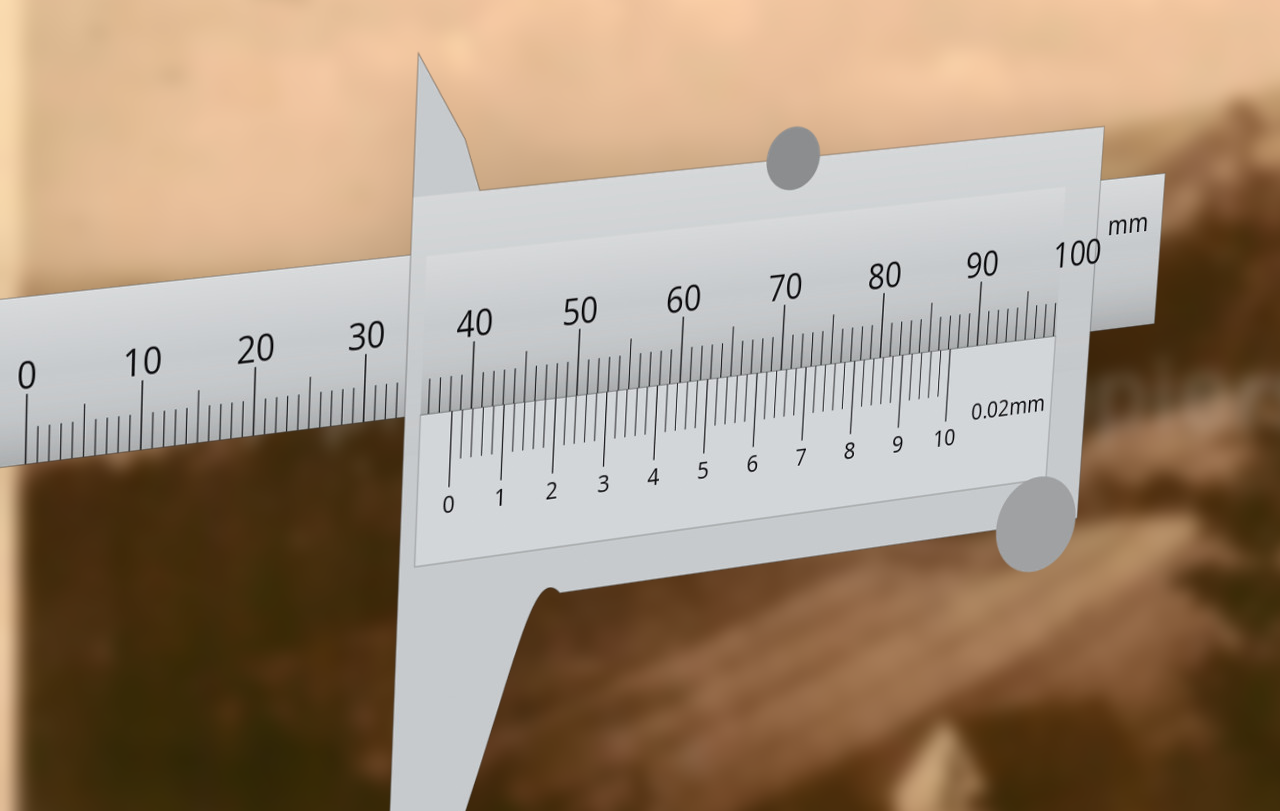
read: 38.2 mm
